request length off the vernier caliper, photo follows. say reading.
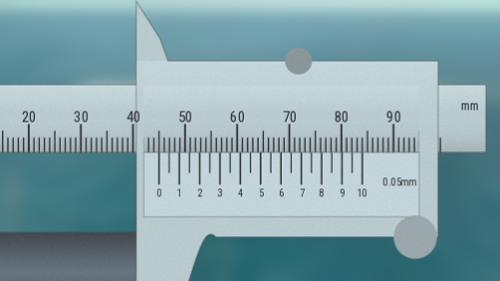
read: 45.0 mm
